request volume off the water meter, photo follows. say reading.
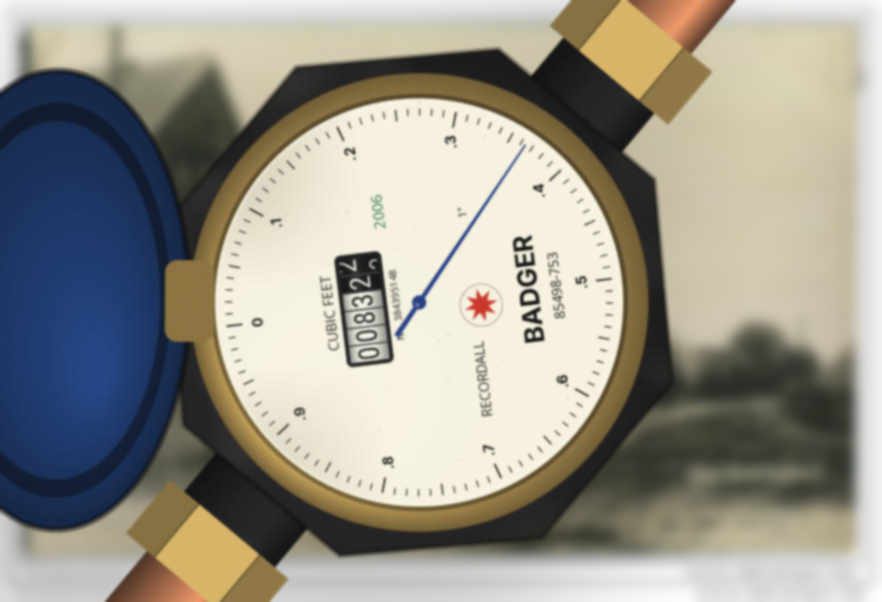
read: 8322.36 ft³
